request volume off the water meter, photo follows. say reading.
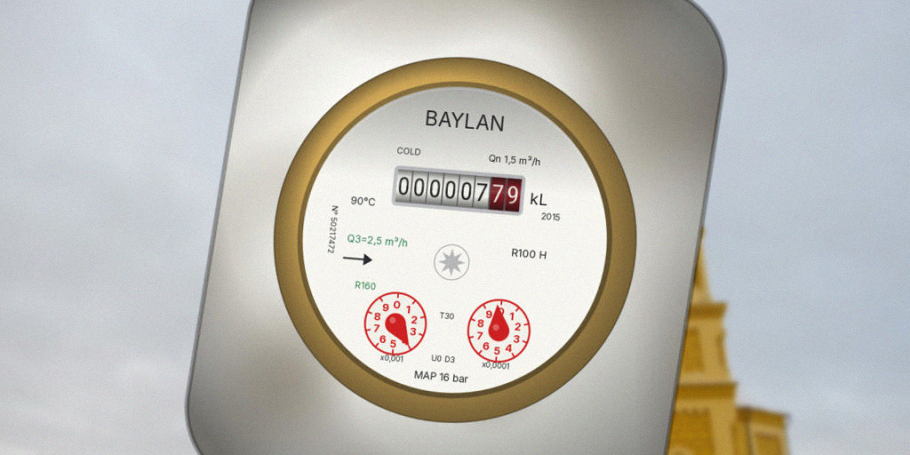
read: 7.7939 kL
